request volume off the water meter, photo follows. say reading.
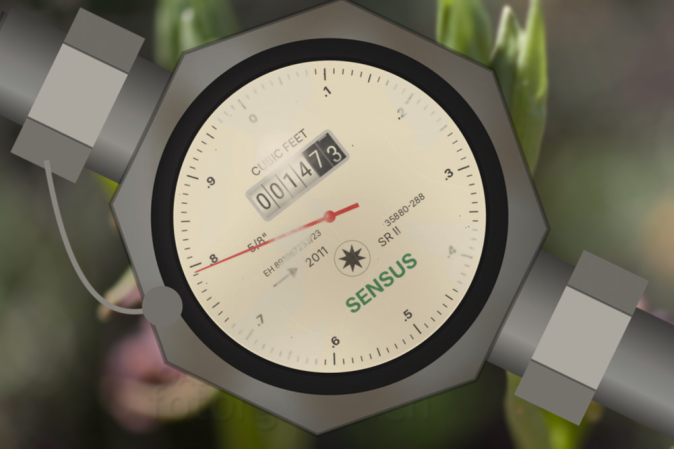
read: 1472.79 ft³
